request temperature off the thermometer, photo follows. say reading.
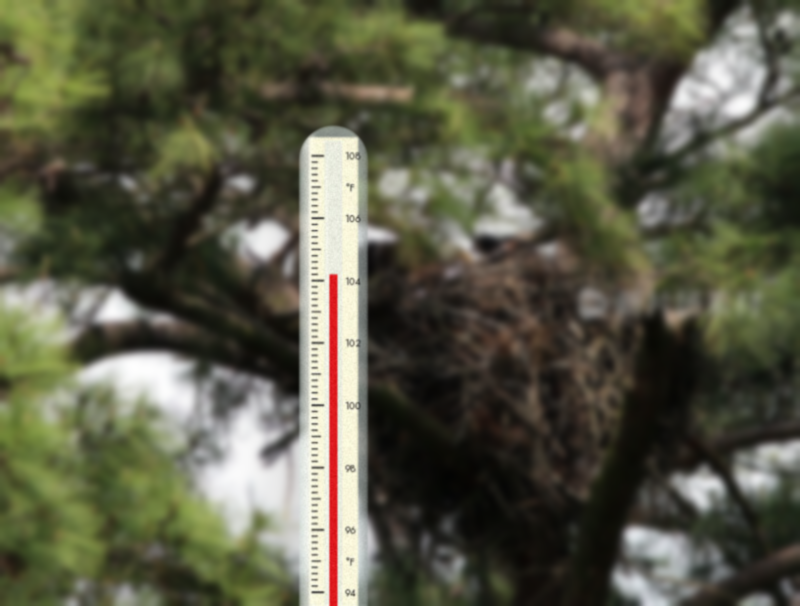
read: 104.2 °F
